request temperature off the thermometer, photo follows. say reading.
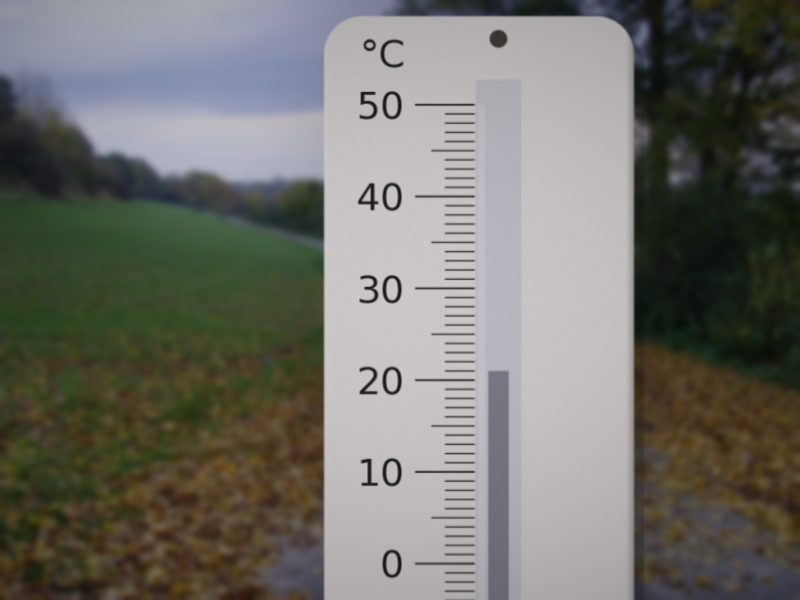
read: 21 °C
